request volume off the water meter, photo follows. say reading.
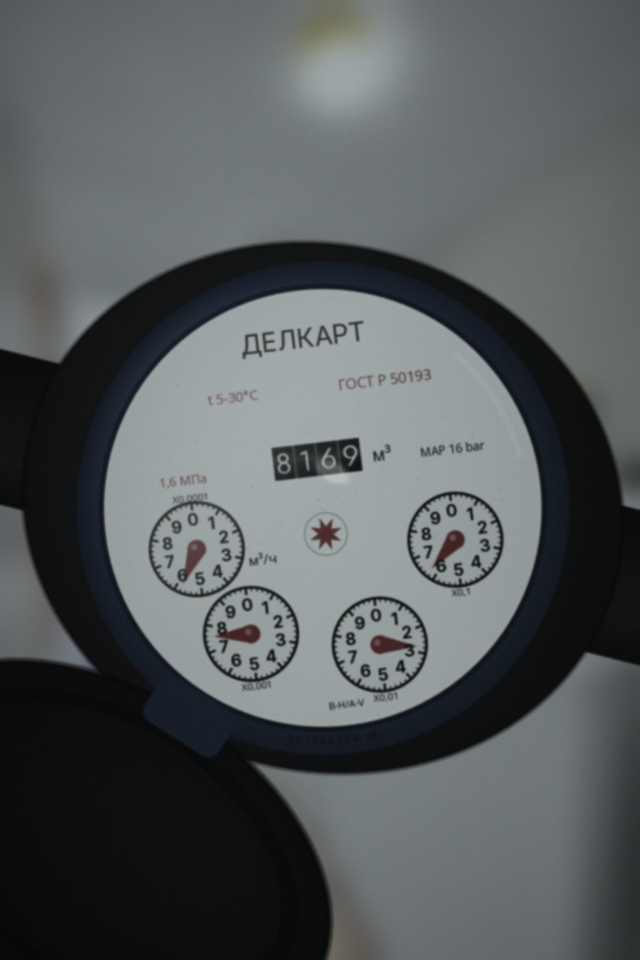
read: 8169.6275 m³
